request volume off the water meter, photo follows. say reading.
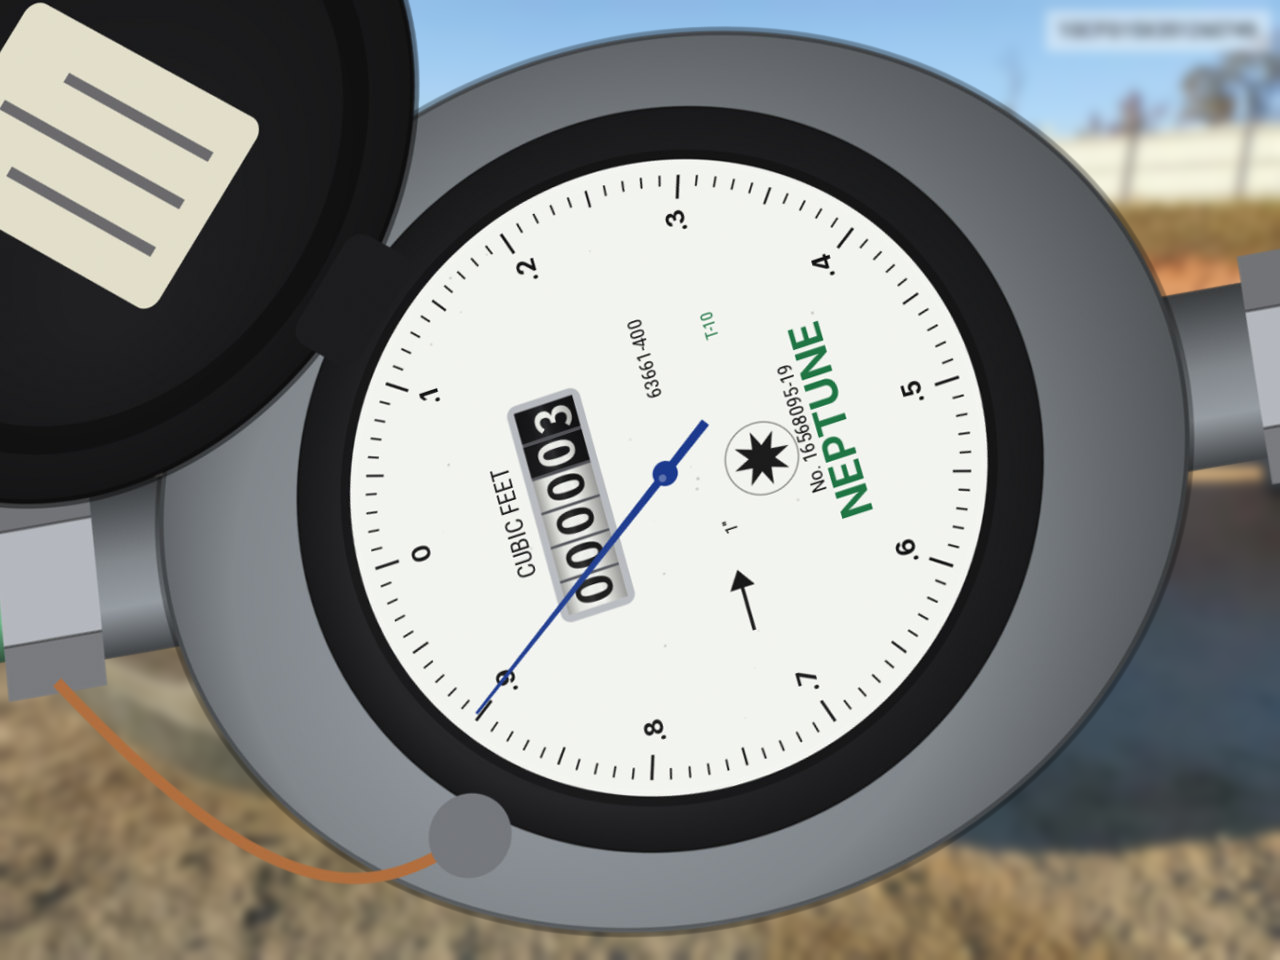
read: 2.90 ft³
